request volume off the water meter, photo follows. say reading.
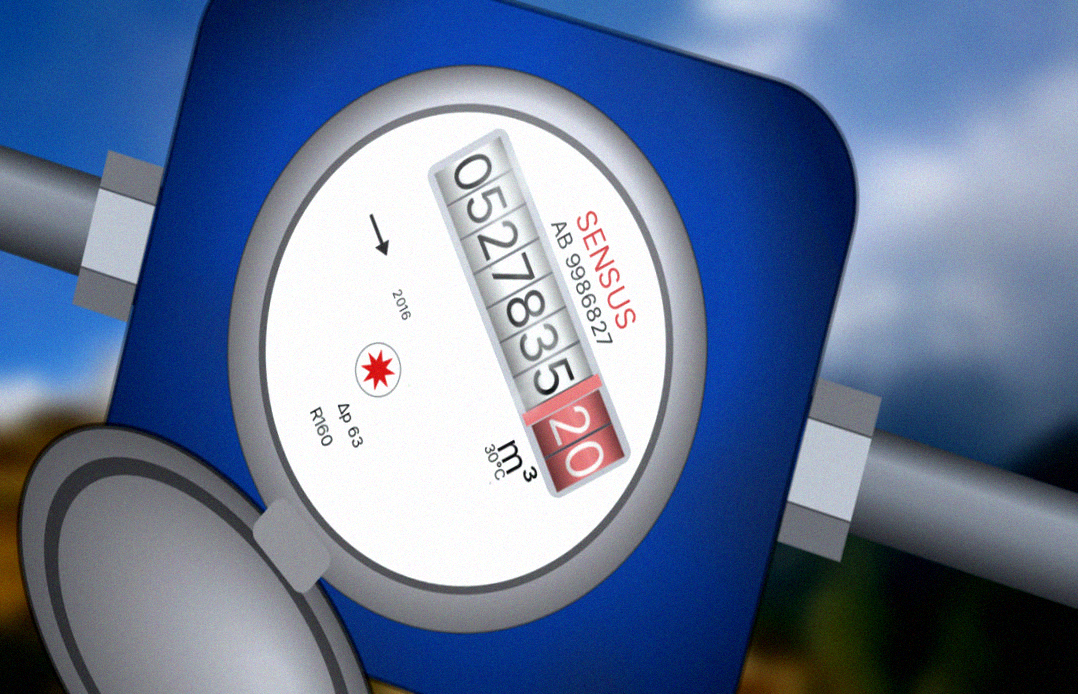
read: 527835.20 m³
